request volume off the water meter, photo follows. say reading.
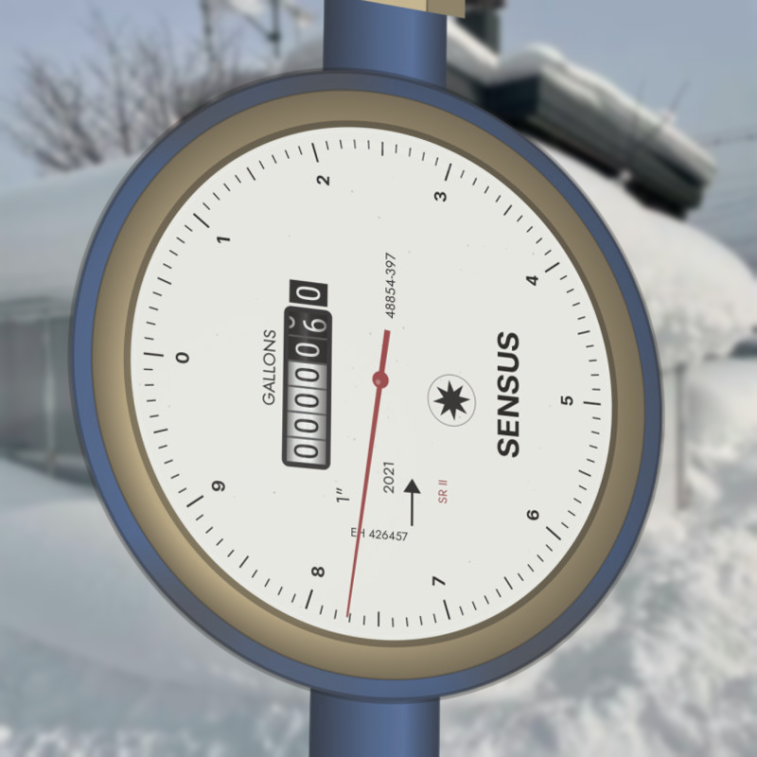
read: 57.7 gal
